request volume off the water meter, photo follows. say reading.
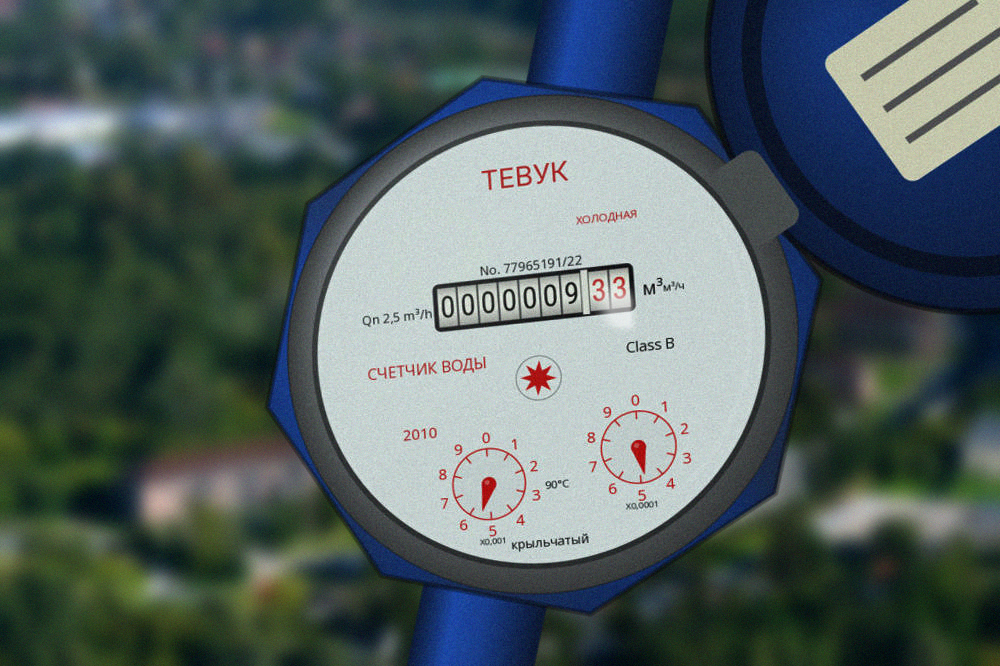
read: 9.3354 m³
